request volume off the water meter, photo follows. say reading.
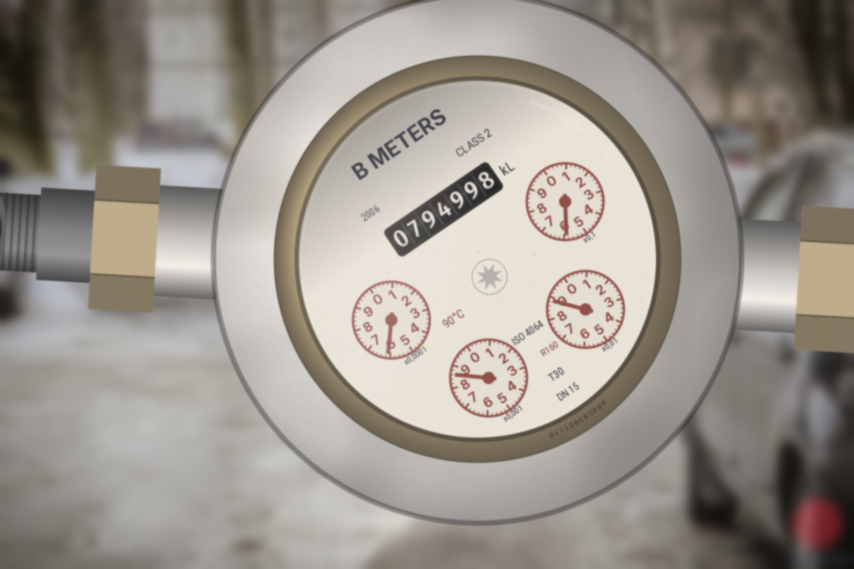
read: 794998.5886 kL
